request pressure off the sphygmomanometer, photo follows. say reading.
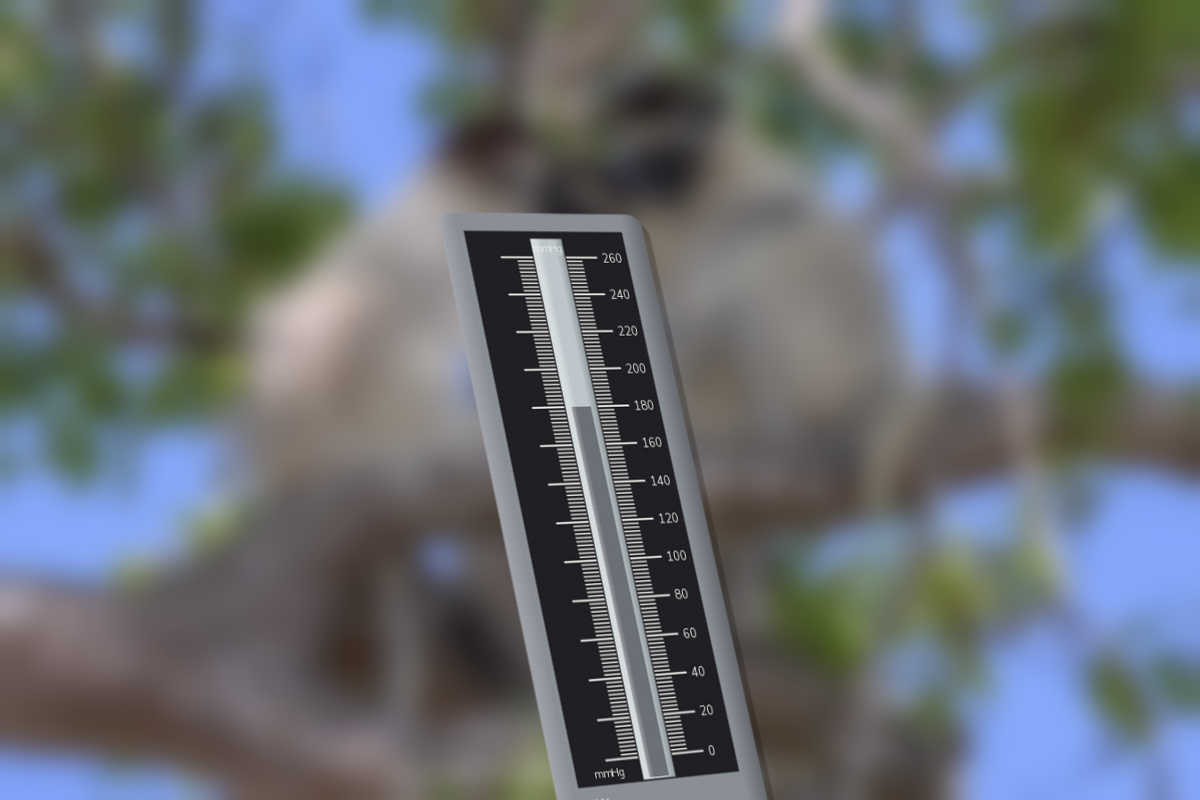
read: 180 mmHg
